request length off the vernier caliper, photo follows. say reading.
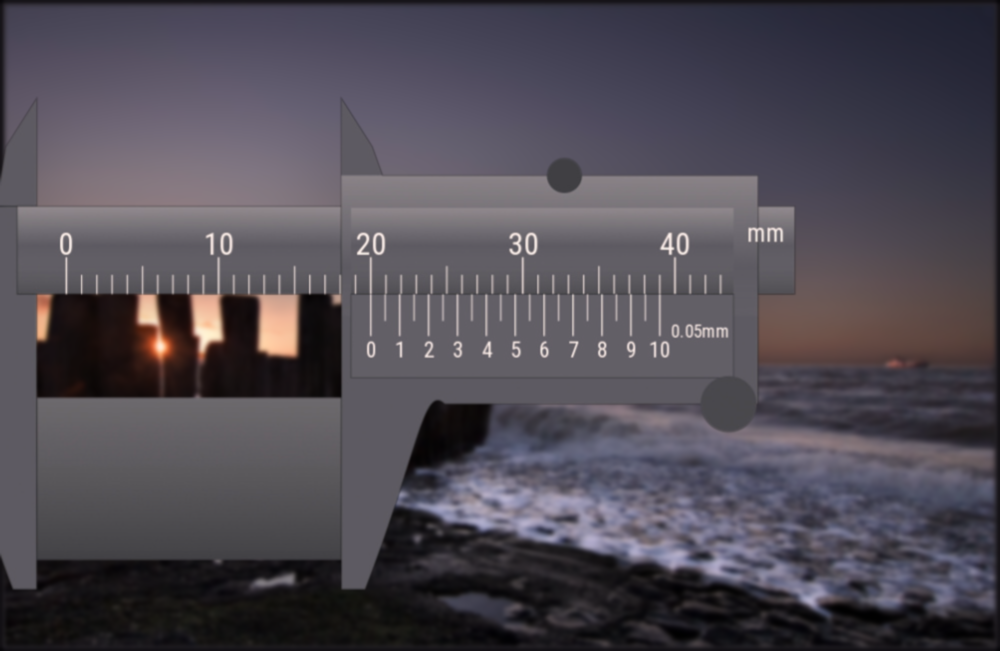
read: 20.0 mm
